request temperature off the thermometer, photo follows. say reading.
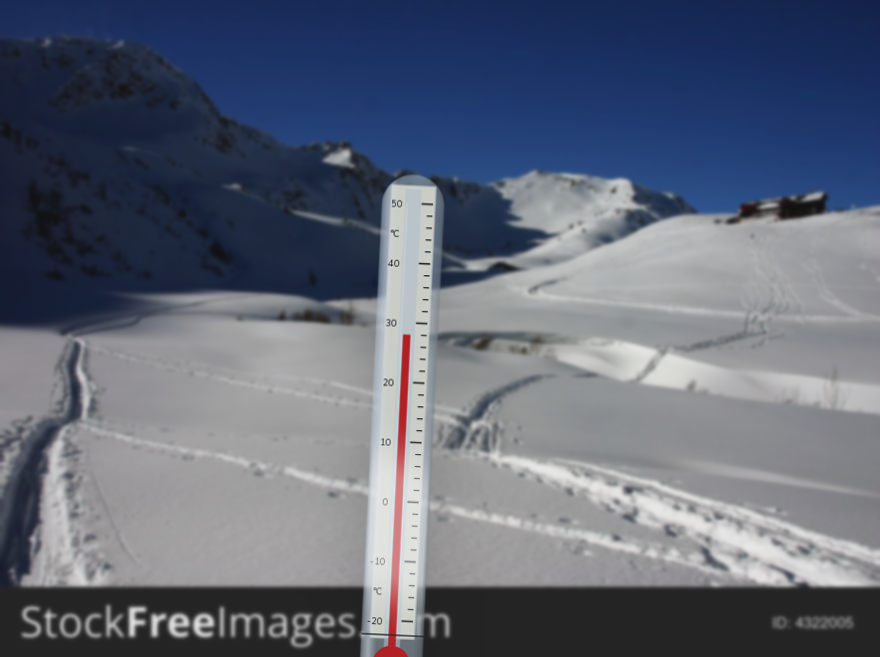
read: 28 °C
